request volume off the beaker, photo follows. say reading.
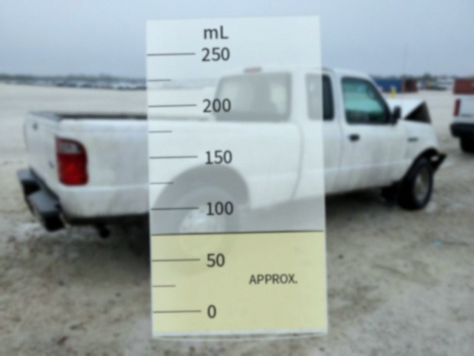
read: 75 mL
